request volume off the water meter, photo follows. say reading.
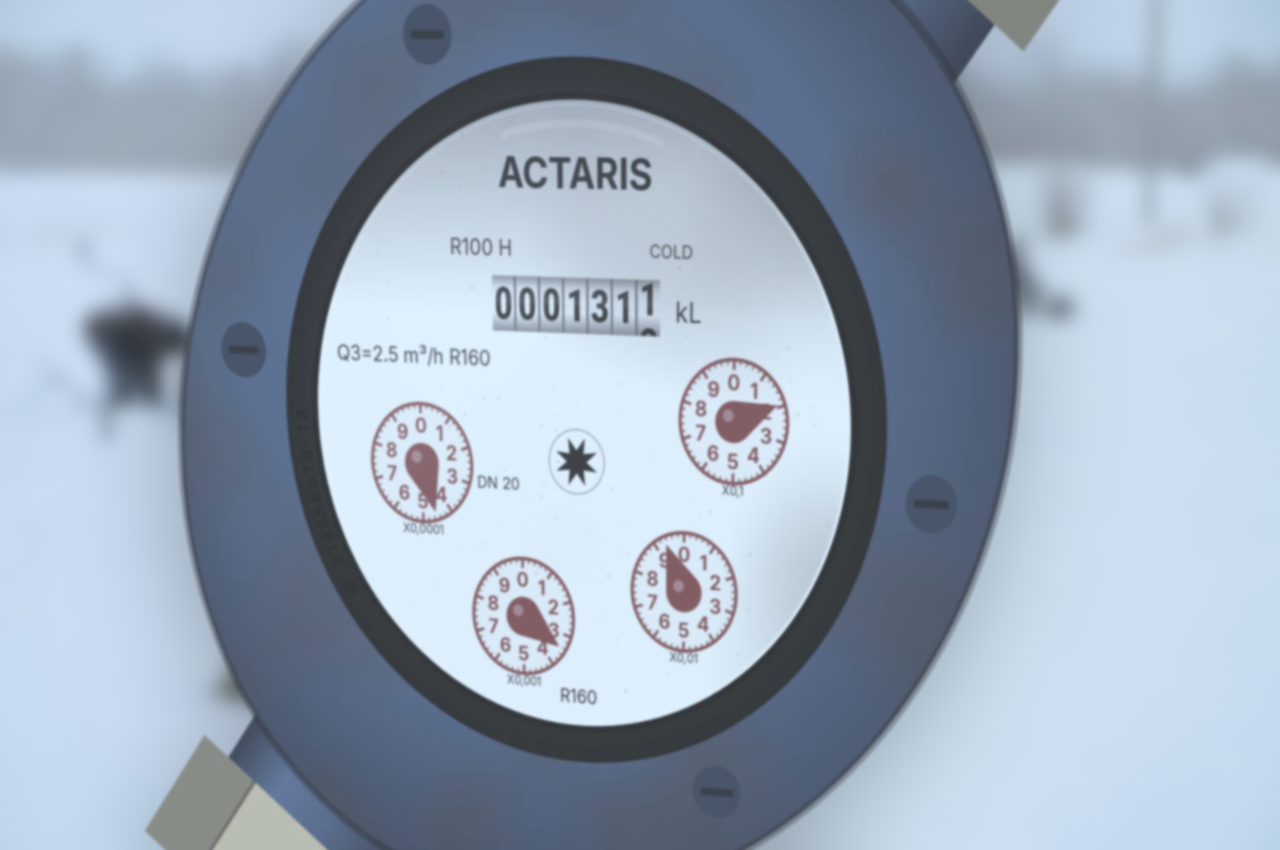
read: 1311.1934 kL
